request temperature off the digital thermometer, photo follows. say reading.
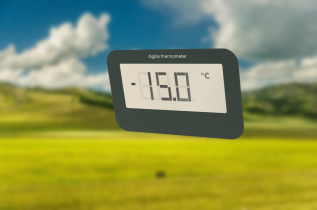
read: -15.0 °C
